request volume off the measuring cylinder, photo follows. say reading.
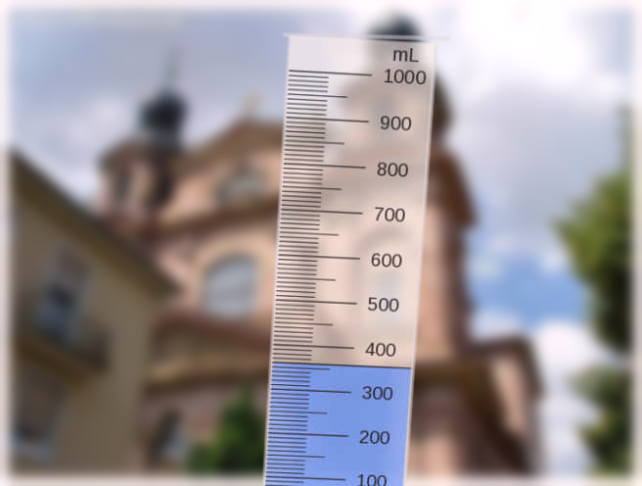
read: 360 mL
